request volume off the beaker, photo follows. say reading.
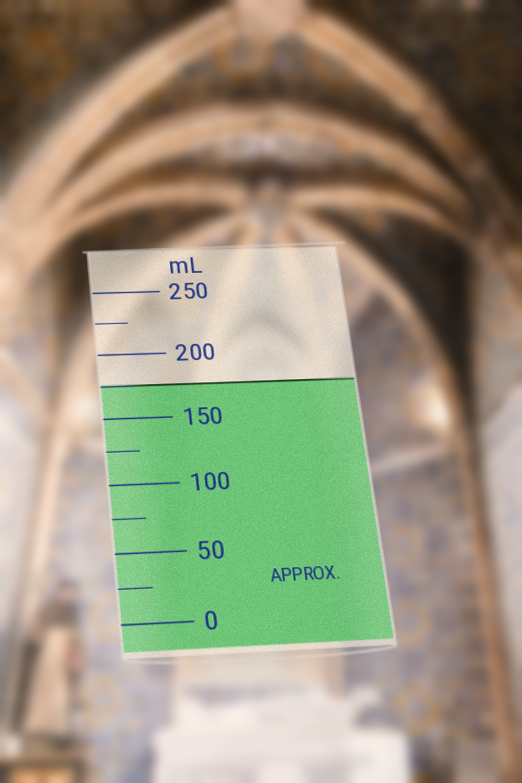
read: 175 mL
